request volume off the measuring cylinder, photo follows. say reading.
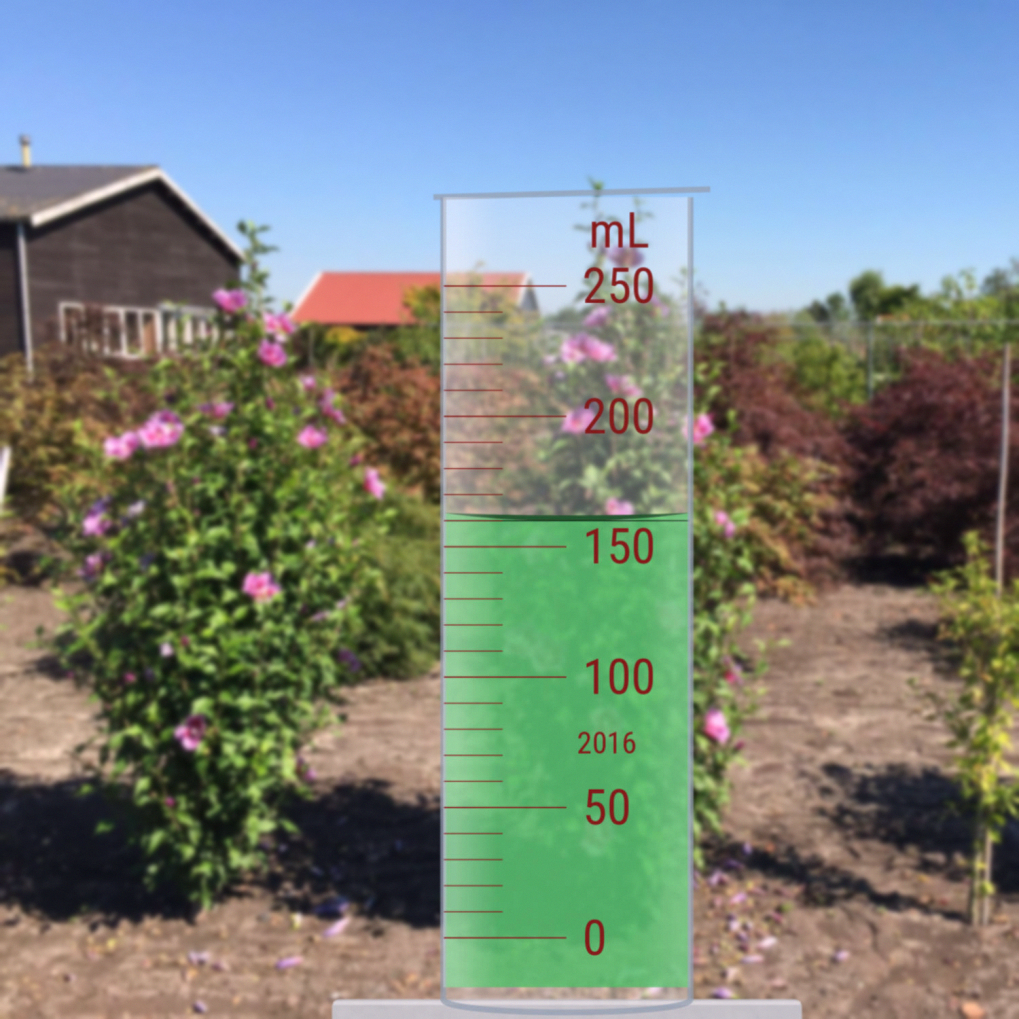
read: 160 mL
